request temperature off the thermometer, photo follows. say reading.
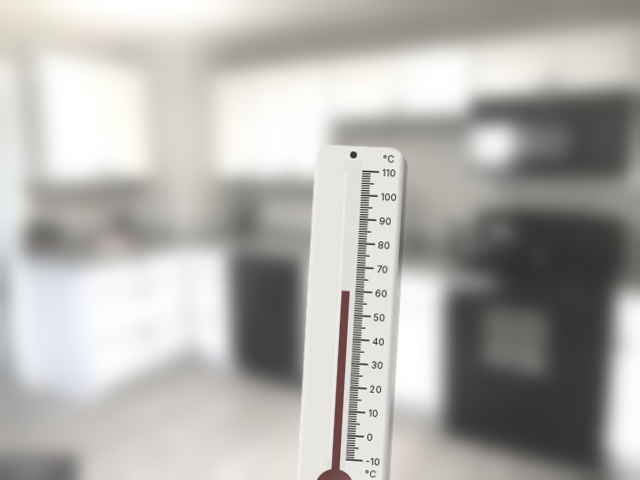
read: 60 °C
